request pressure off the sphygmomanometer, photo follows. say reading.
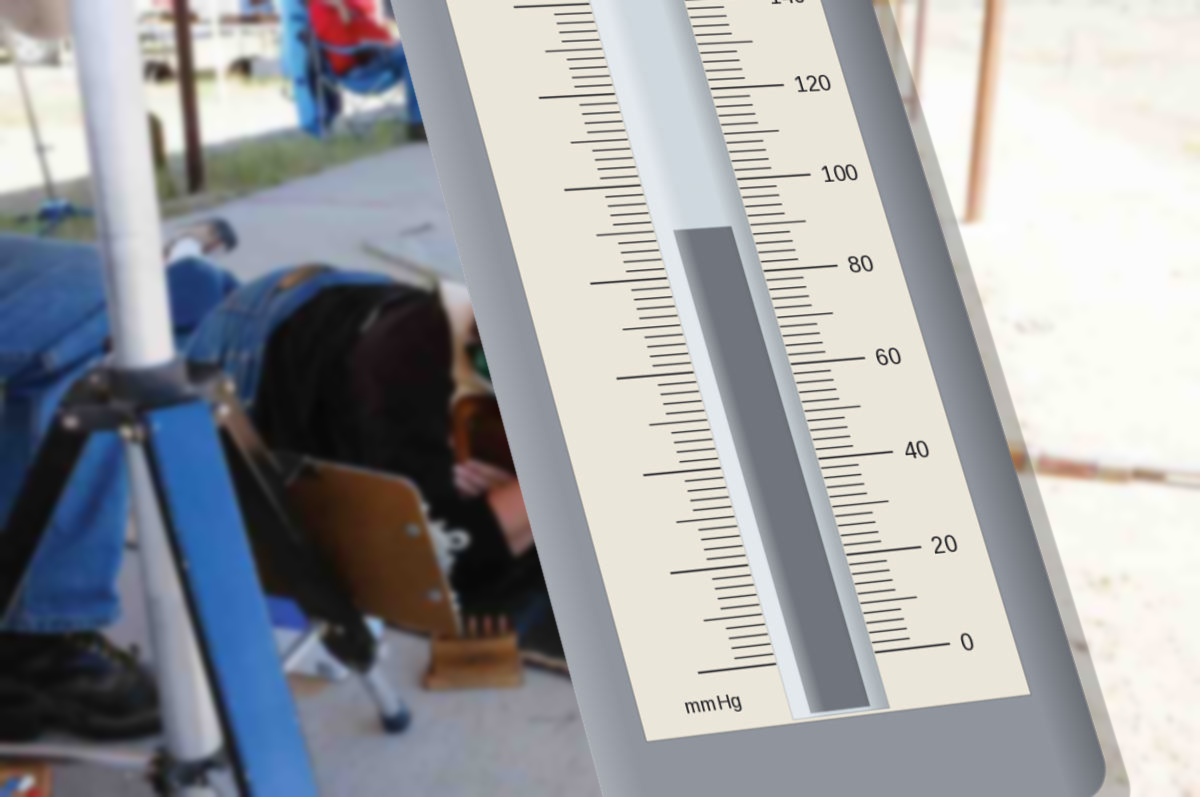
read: 90 mmHg
